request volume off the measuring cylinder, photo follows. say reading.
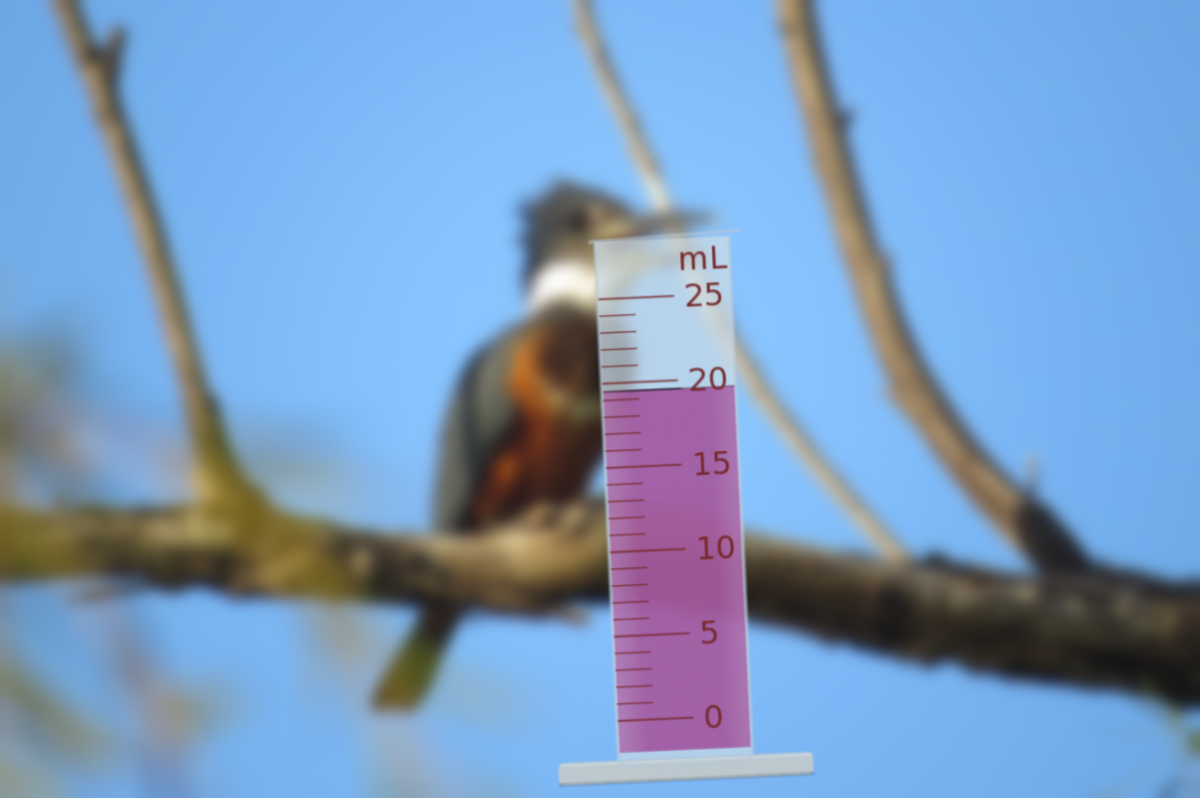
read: 19.5 mL
